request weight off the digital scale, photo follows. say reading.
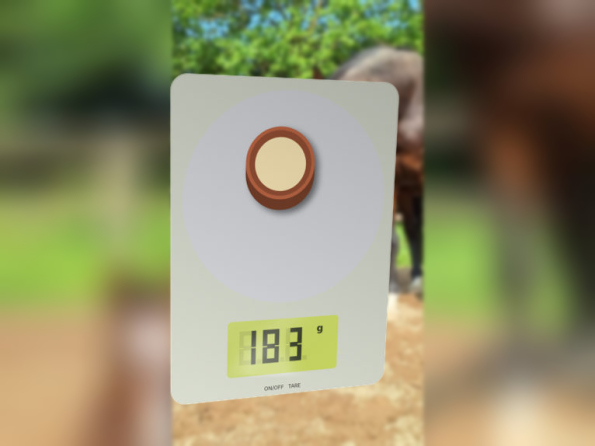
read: 183 g
